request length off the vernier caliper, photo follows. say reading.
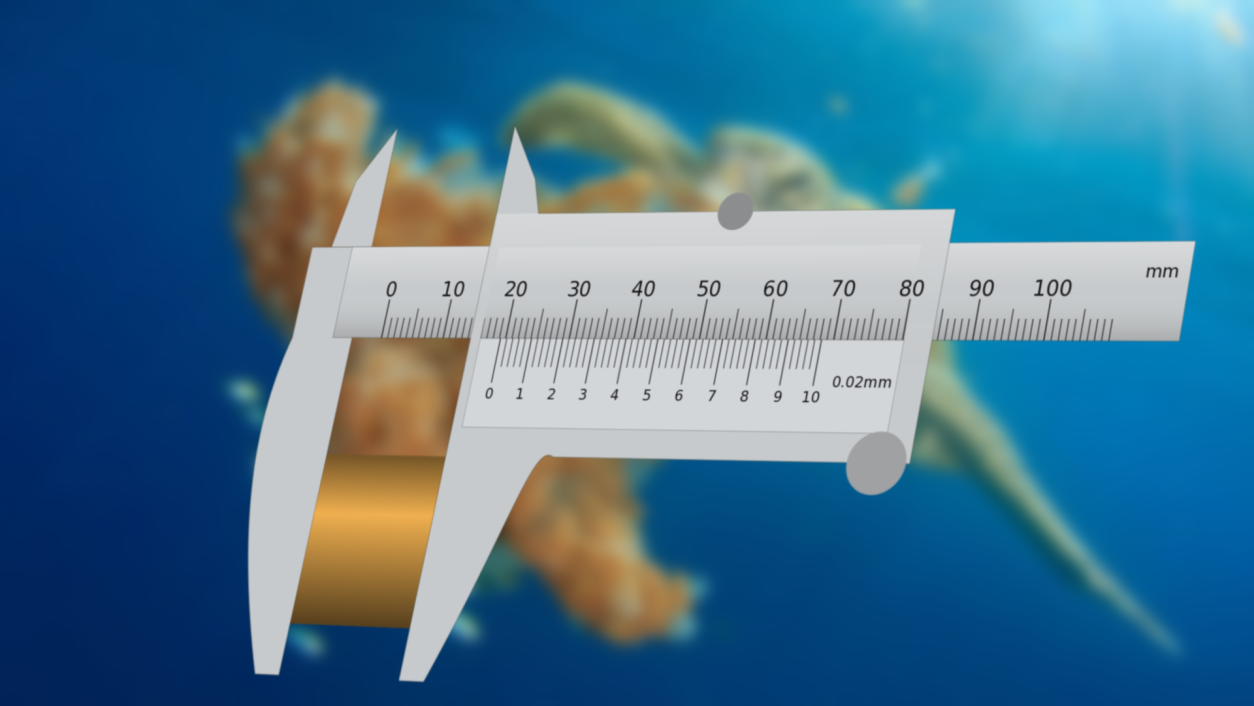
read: 19.2 mm
